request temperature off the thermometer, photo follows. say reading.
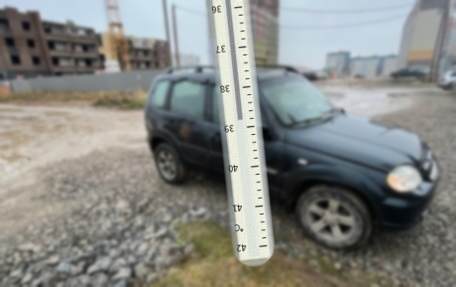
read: 38.8 °C
